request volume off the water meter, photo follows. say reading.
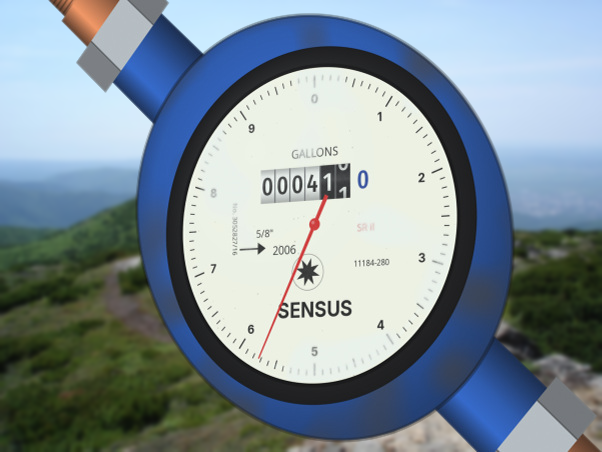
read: 4105.7 gal
